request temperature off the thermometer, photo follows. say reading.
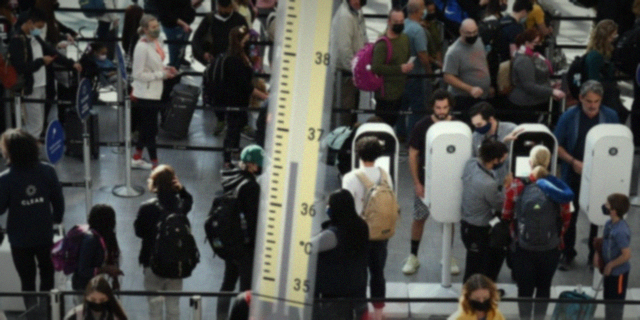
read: 36.6 °C
